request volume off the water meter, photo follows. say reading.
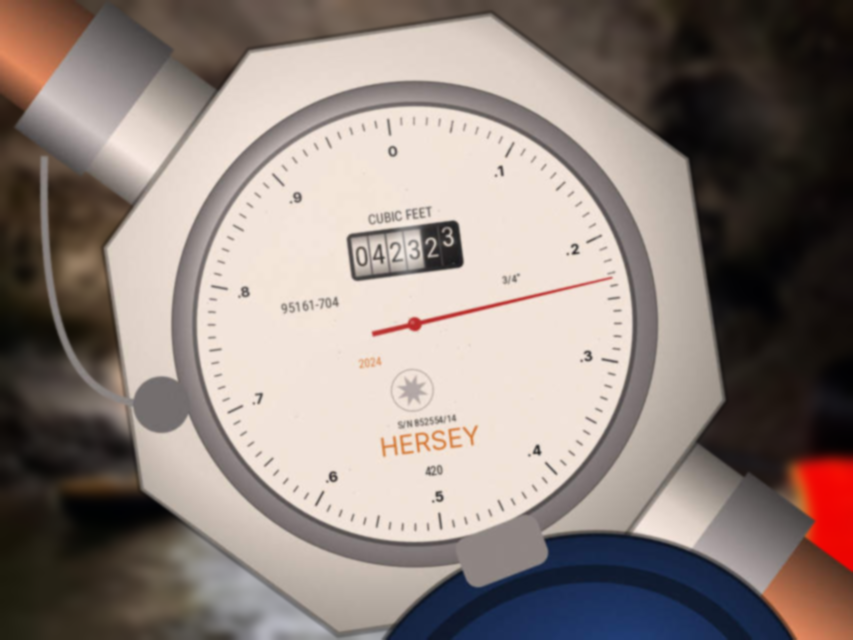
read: 42323.23 ft³
